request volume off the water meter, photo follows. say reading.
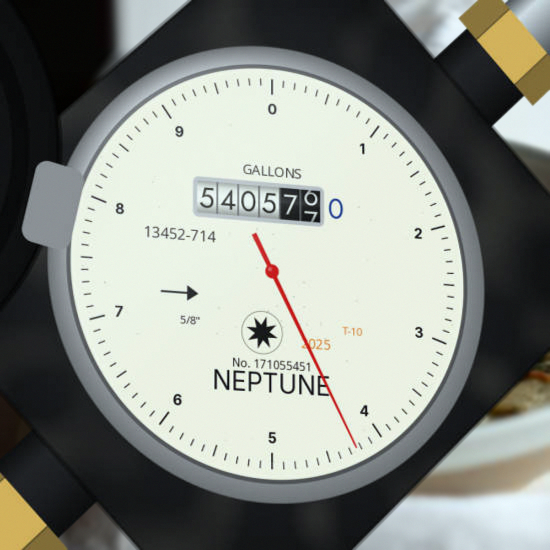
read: 5405764.2 gal
